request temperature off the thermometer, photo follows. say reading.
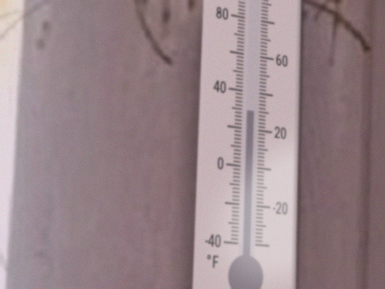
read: 30 °F
